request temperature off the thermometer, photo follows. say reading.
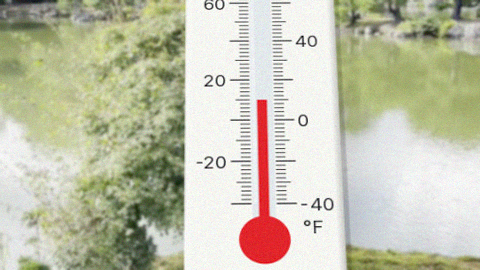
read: 10 °F
